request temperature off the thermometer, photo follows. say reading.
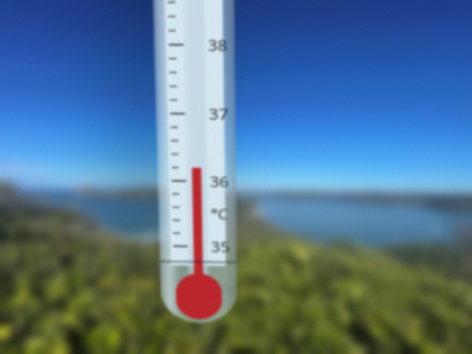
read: 36.2 °C
